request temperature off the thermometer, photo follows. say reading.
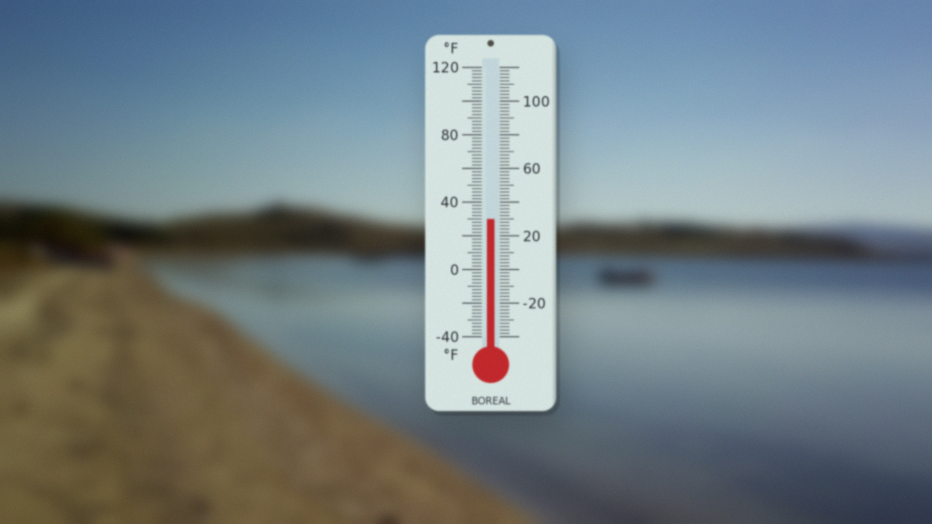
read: 30 °F
